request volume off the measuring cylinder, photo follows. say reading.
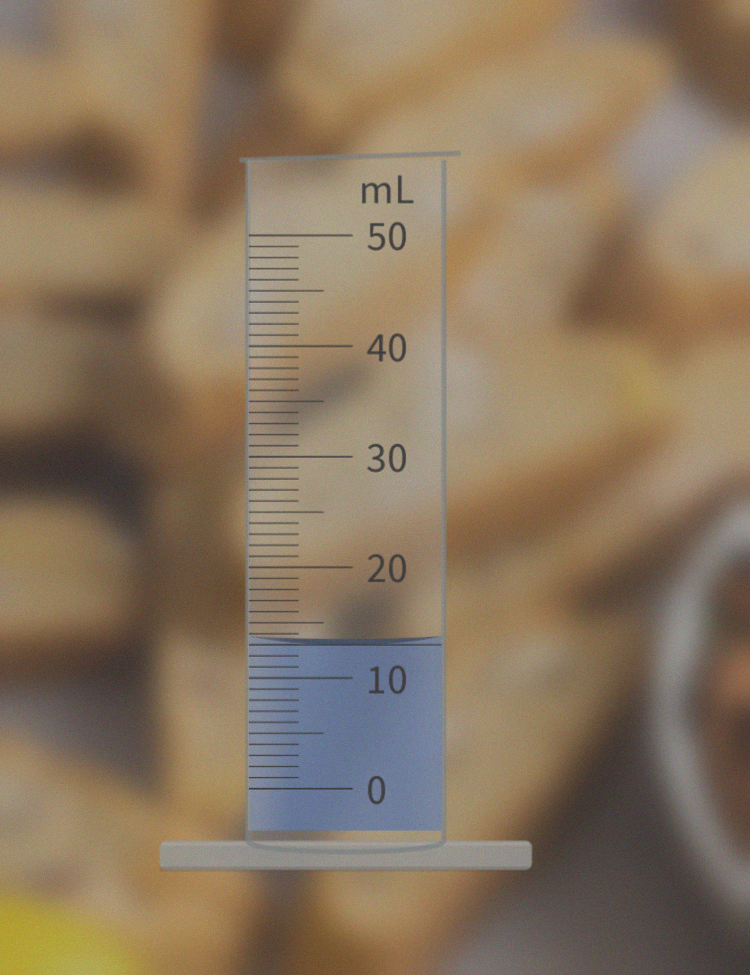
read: 13 mL
